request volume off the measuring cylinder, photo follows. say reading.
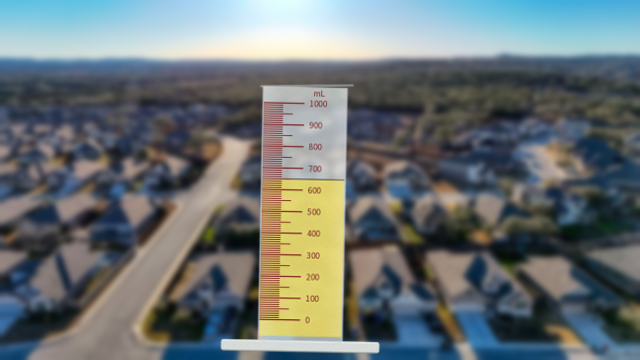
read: 650 mL
